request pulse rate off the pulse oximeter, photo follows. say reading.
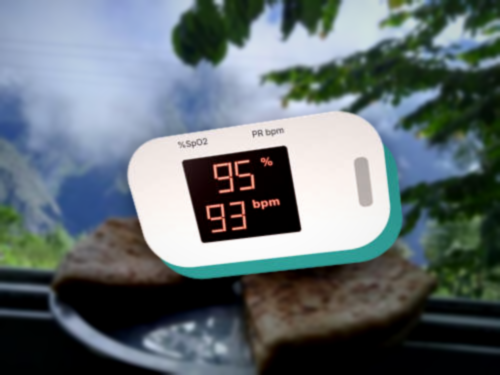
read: 93 bpm
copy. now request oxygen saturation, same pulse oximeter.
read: 95 %
